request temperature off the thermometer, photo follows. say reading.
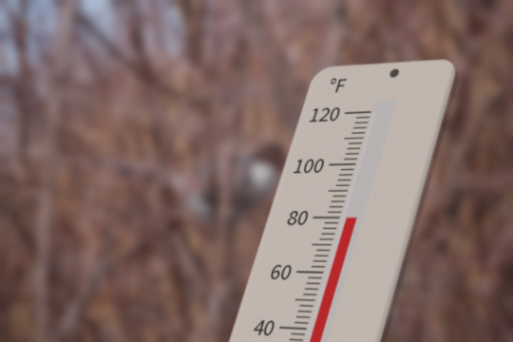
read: 80 °F
